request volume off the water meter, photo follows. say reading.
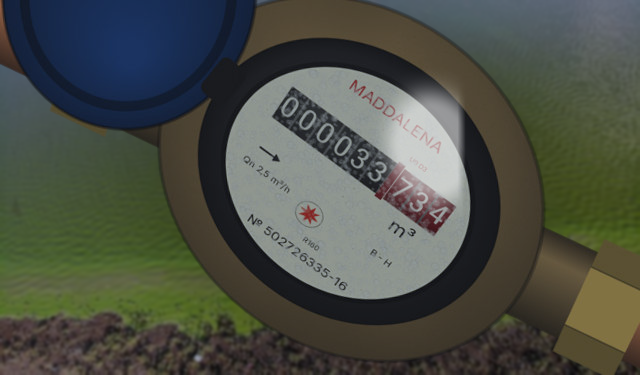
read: 33.734 m³
